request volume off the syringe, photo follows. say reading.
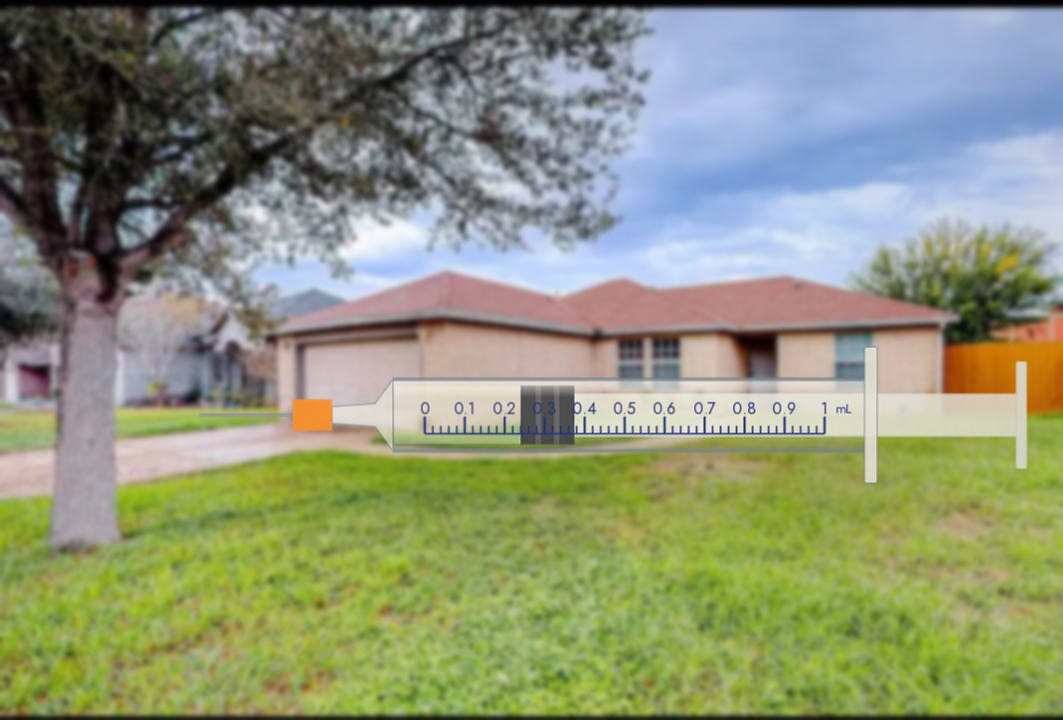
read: 0.24 mL
